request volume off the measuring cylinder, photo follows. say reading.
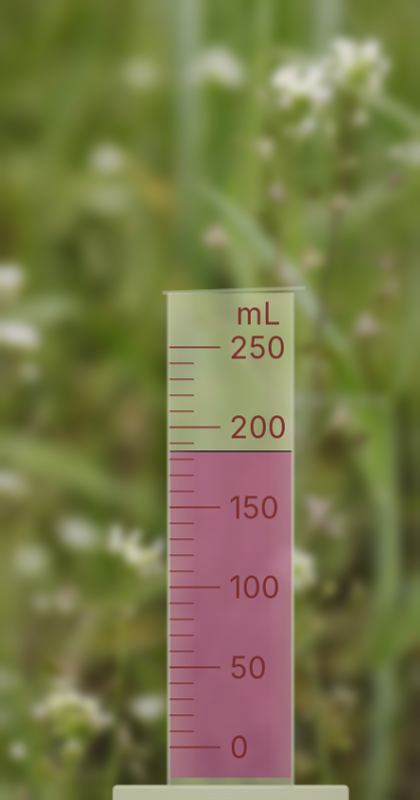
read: 185 mL
